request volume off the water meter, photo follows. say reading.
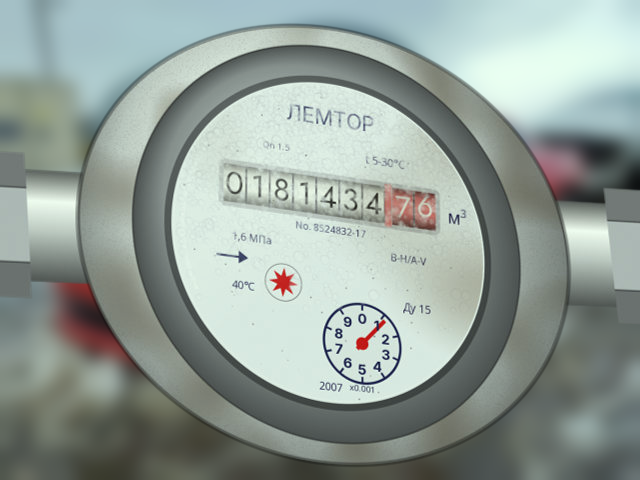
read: 181434.761 m³
